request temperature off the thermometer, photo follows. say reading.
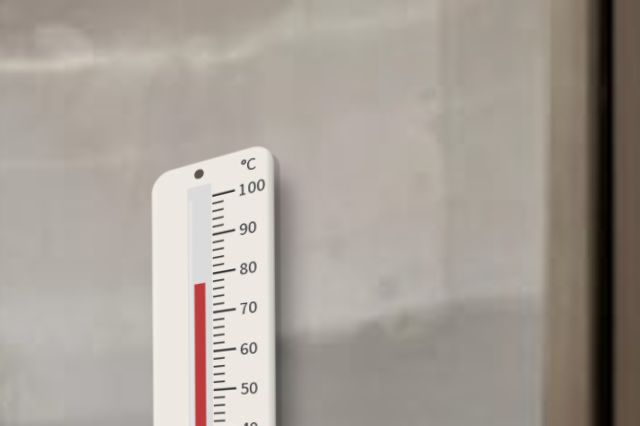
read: 78 °C
